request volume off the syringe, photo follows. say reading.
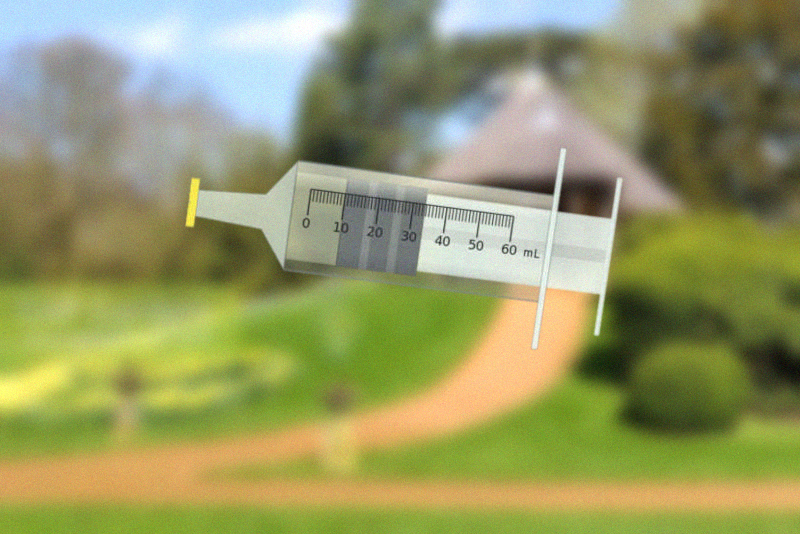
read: 10 mL
